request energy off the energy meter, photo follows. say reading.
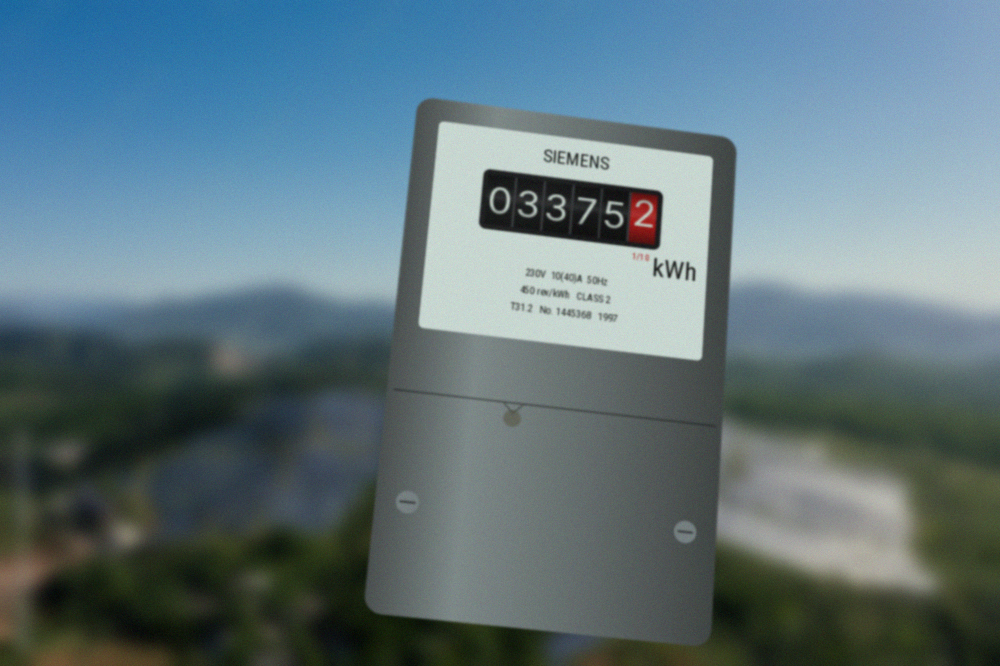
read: 3375.2 kWh
